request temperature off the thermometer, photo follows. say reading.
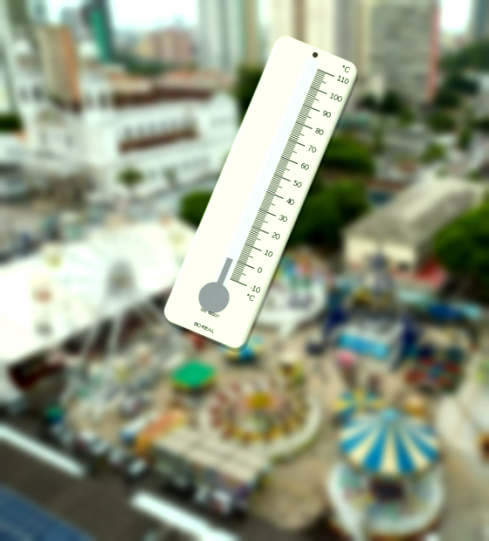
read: 0 °C
